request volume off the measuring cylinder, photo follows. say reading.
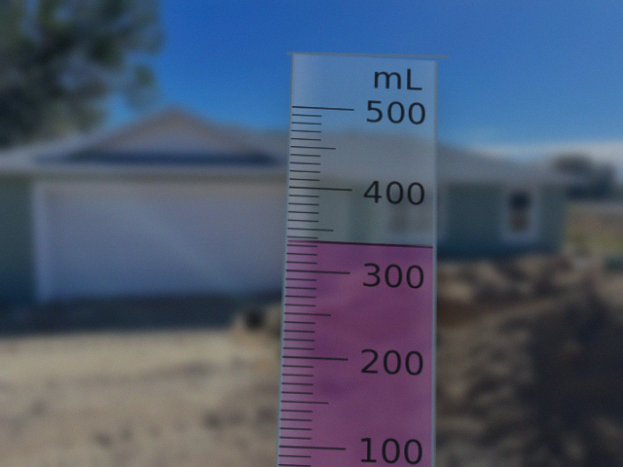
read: 335 mL
